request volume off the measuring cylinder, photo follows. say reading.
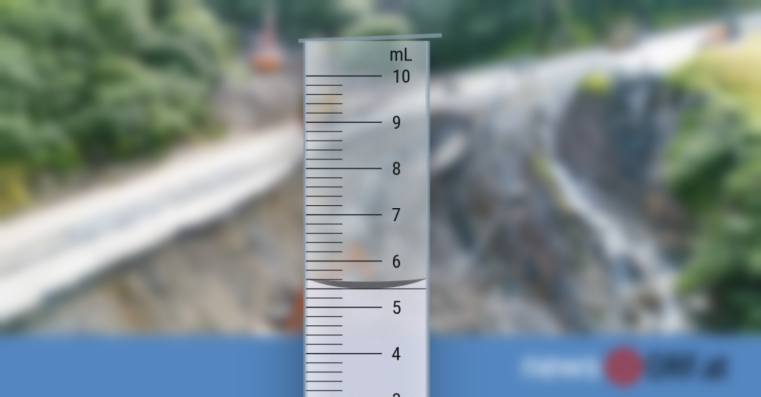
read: 5.4 mL
